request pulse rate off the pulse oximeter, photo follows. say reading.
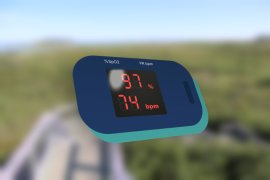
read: 74 bpm
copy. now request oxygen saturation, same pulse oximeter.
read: 97 %
